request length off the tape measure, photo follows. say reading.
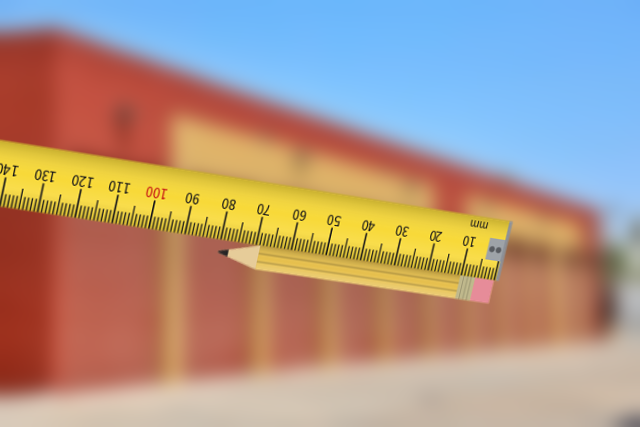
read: 80 mm
